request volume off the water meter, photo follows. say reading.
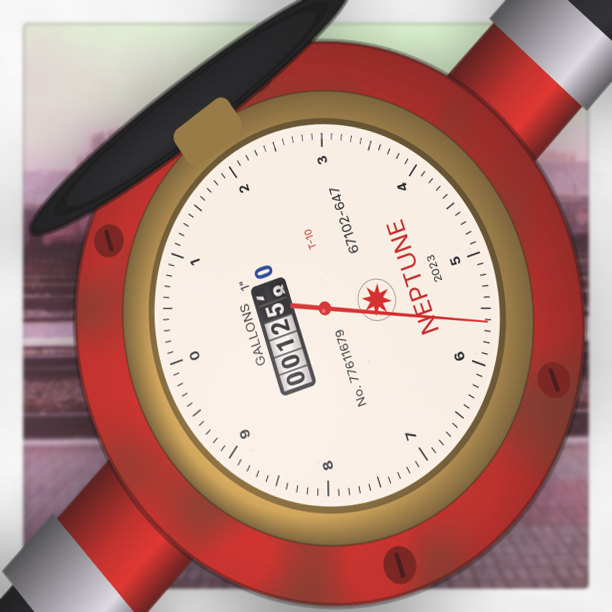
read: 12575.6 gal
